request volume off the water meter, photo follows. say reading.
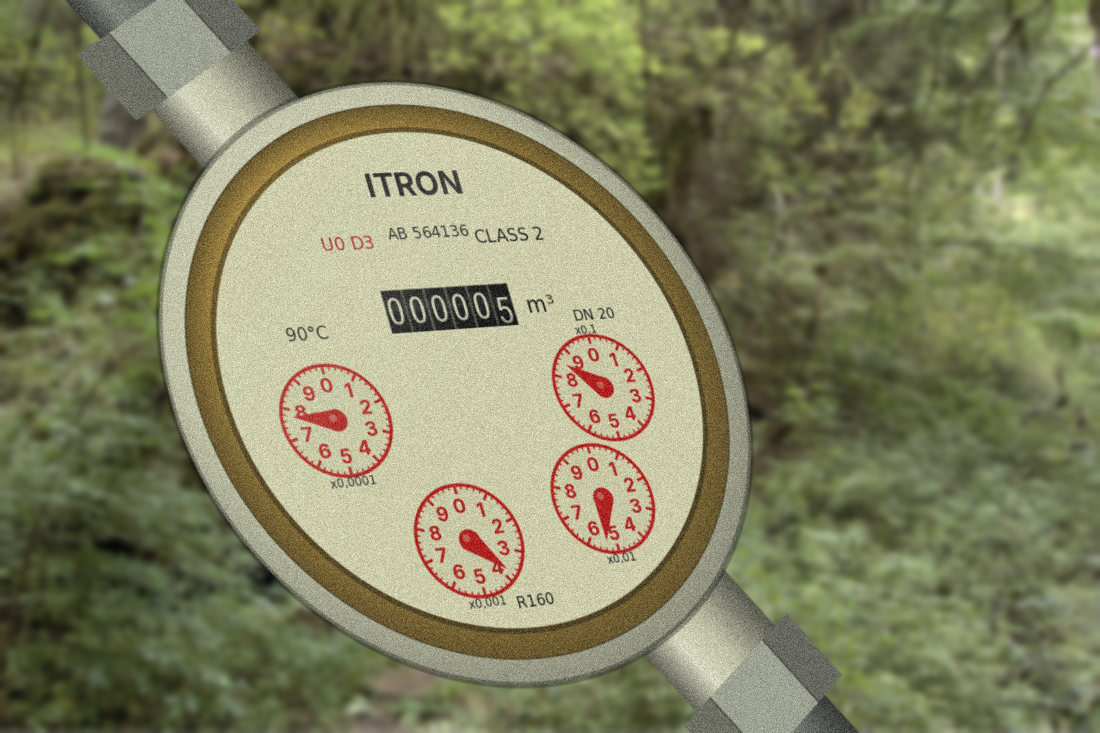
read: 4.8537 m³
